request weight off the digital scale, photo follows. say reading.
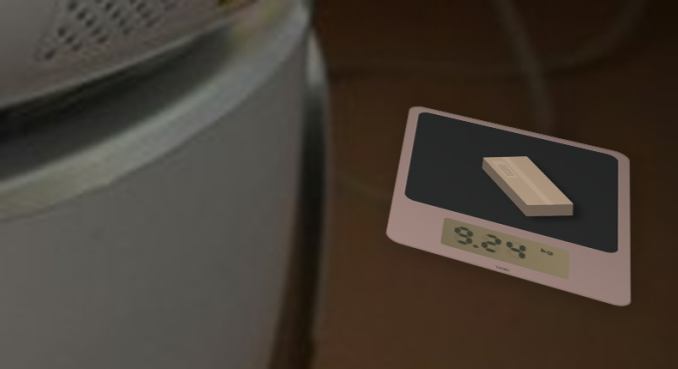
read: 9.24 kg
